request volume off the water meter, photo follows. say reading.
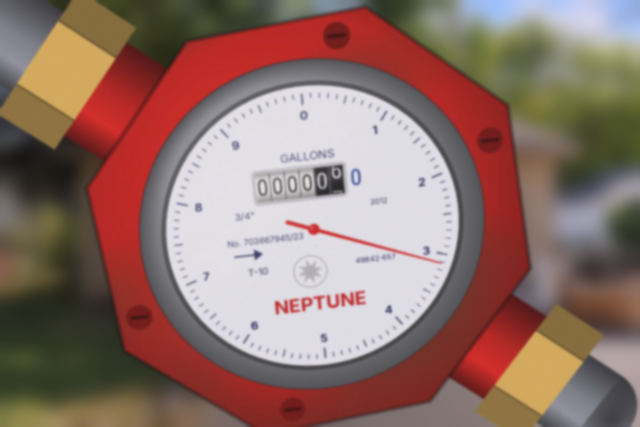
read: 63.1 gal
